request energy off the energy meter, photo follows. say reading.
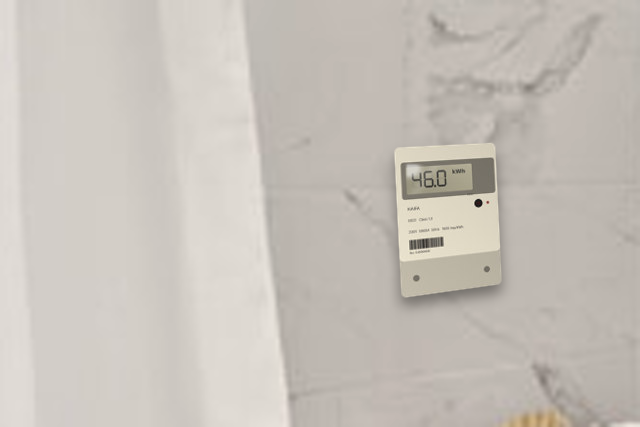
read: 46.0 kWh
